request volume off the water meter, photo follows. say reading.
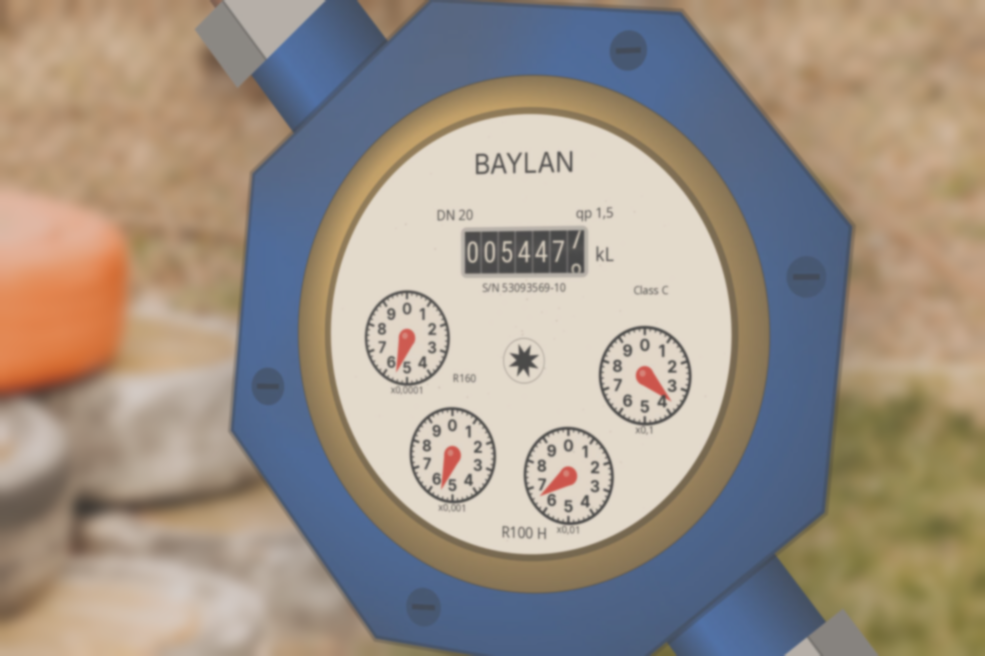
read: 54477.3655 kL
